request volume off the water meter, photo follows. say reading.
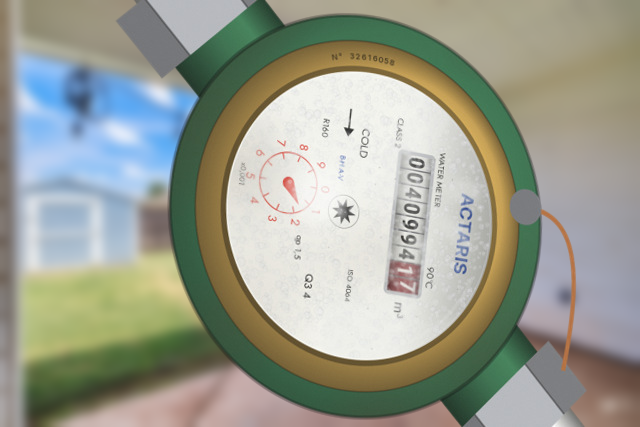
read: 40994.171 m³
